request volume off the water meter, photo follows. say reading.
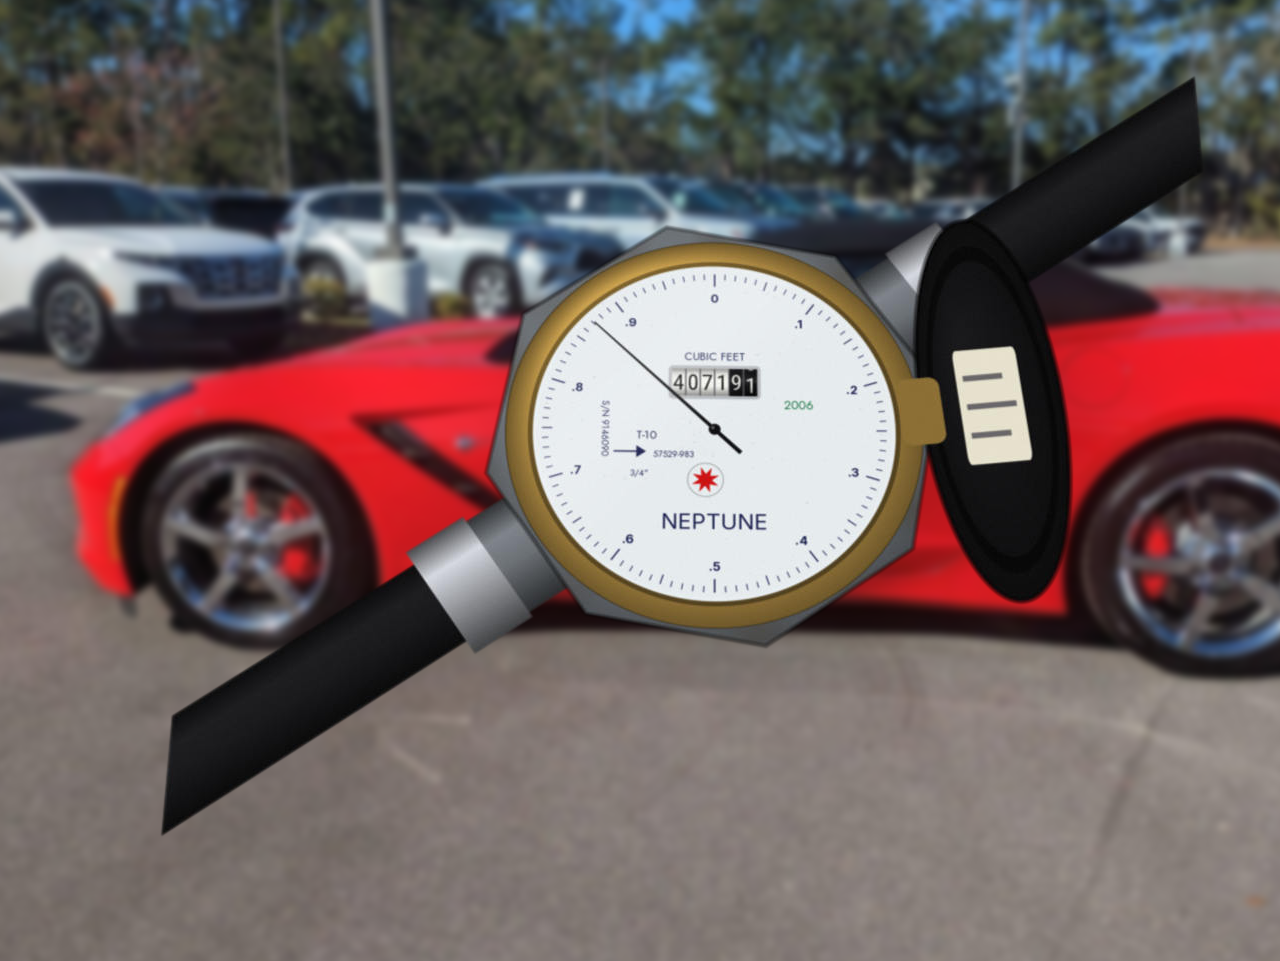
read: 407190.87 ft³
